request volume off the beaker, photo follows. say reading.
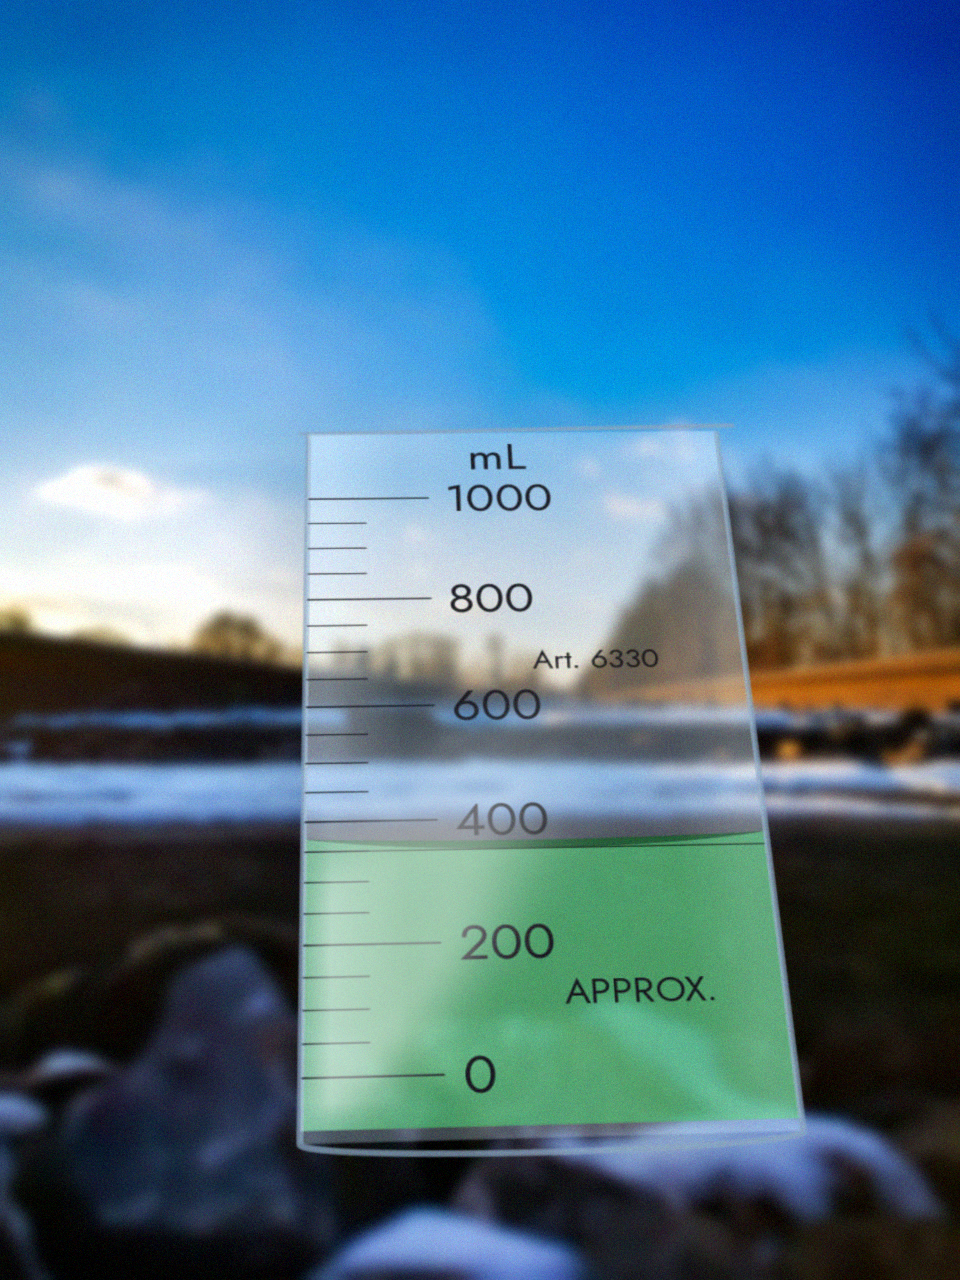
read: 350 mL
